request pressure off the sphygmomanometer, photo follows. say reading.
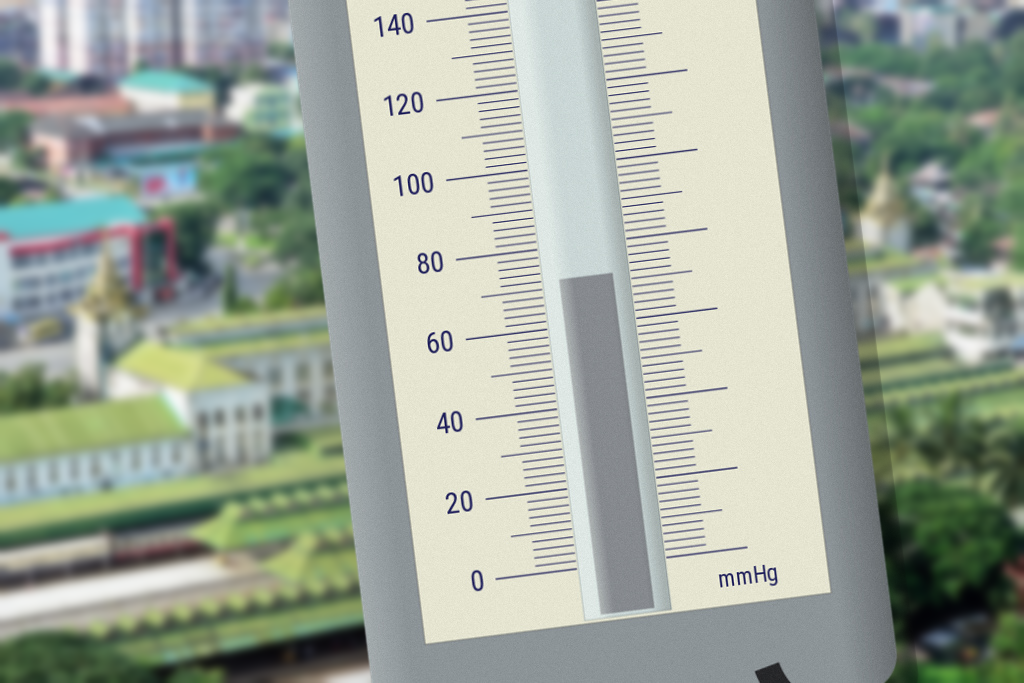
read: 72 mmHg
